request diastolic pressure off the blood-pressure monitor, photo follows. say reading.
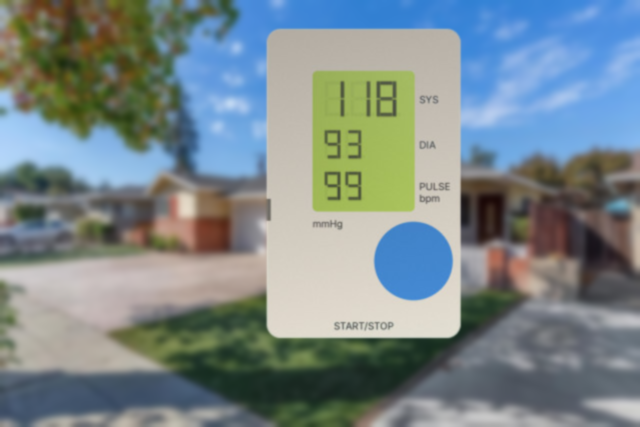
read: 93 mmHg
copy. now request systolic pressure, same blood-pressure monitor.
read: 118 mmHg
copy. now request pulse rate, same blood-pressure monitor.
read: 99 bpm
